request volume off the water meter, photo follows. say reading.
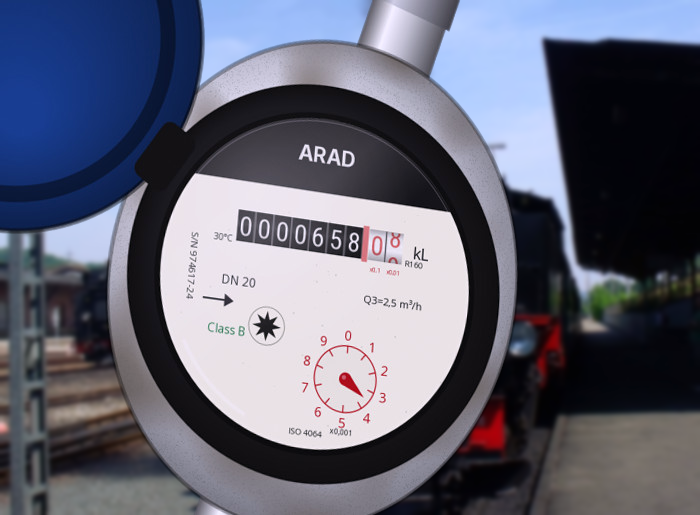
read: 658.083 kL
